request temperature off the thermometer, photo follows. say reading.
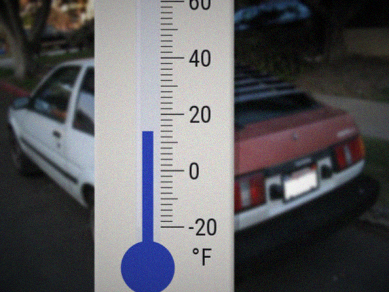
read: 14 °F
